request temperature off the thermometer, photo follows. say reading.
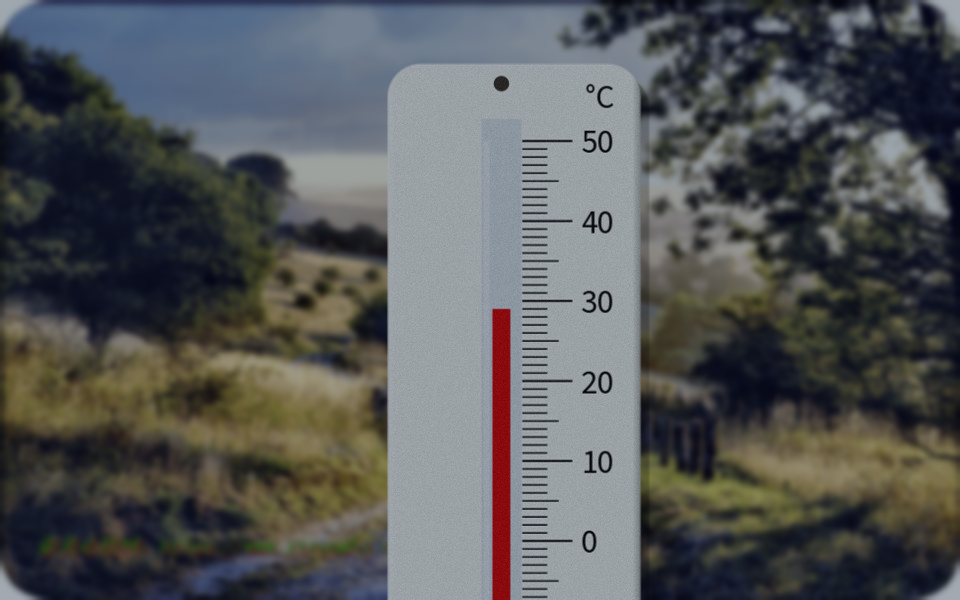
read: 29 °C
